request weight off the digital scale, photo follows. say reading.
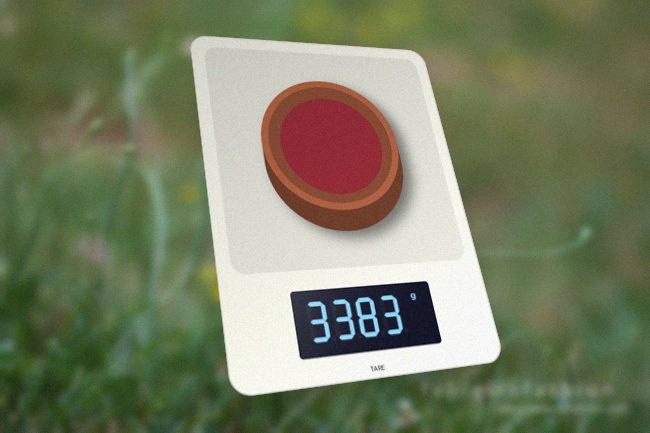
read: 3383 g
